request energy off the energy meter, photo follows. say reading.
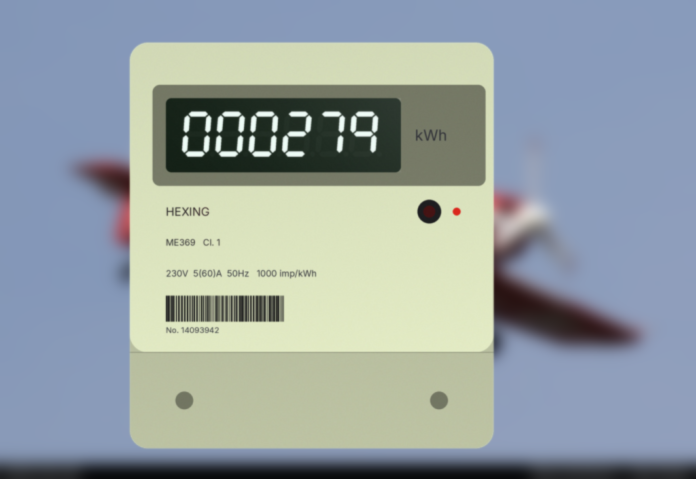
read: 279 kWh
